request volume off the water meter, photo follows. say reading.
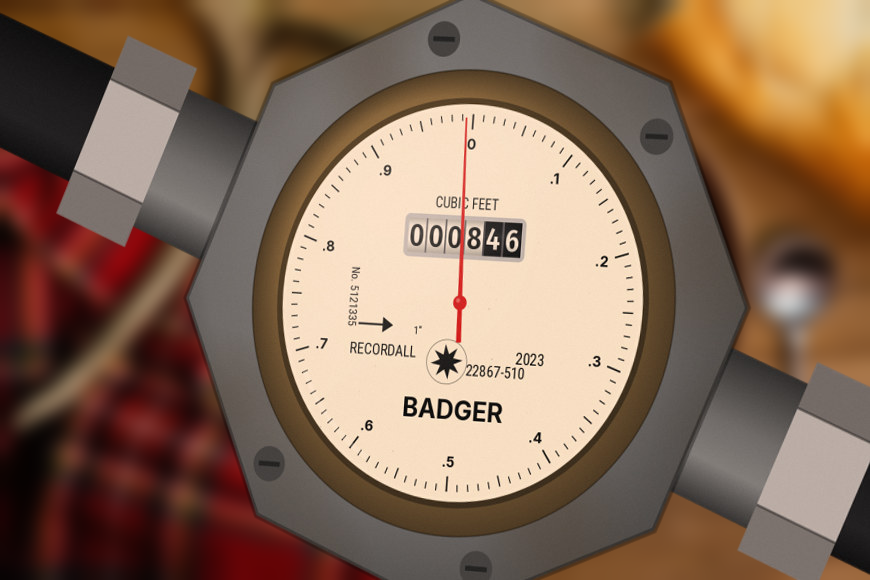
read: 845.99 ft³
